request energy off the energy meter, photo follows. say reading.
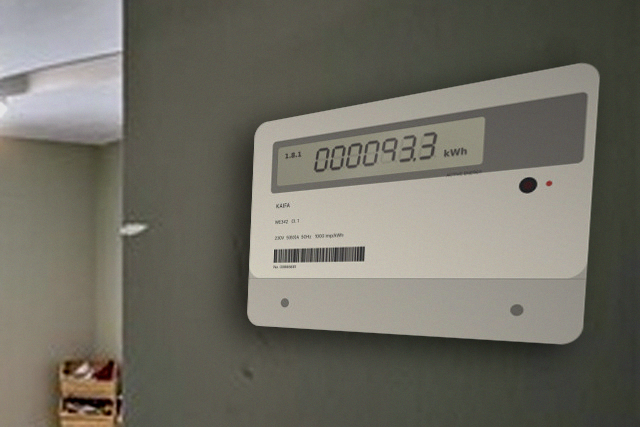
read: 93.3 kWh
